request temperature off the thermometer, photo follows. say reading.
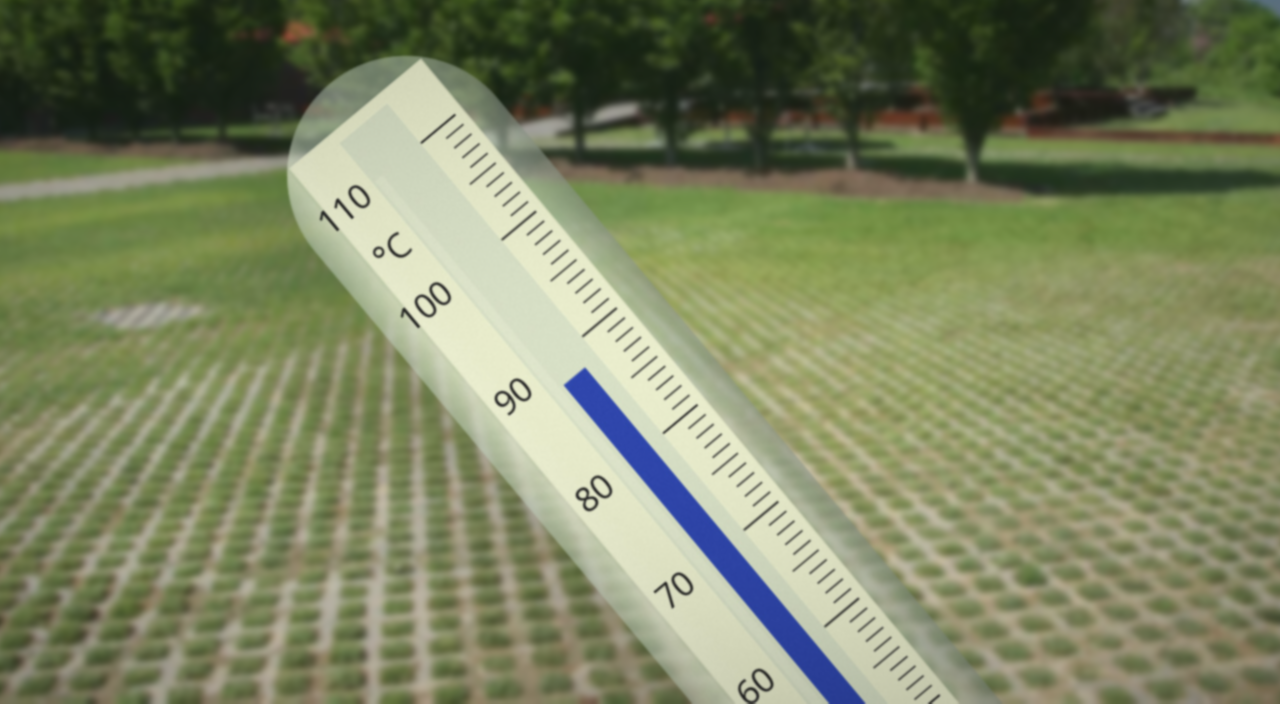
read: 88 °C
